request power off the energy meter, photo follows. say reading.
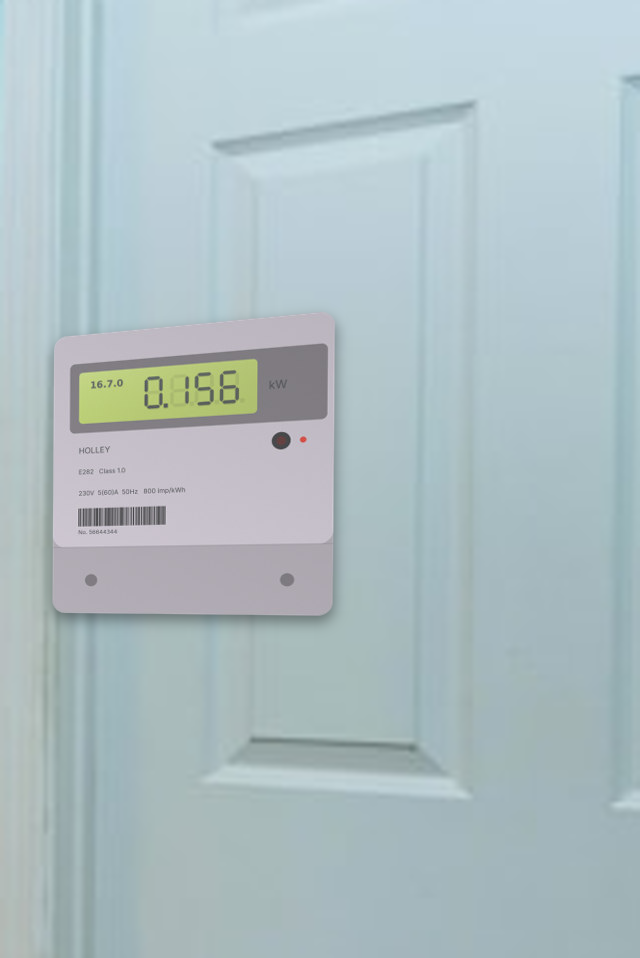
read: 0.156 kW
